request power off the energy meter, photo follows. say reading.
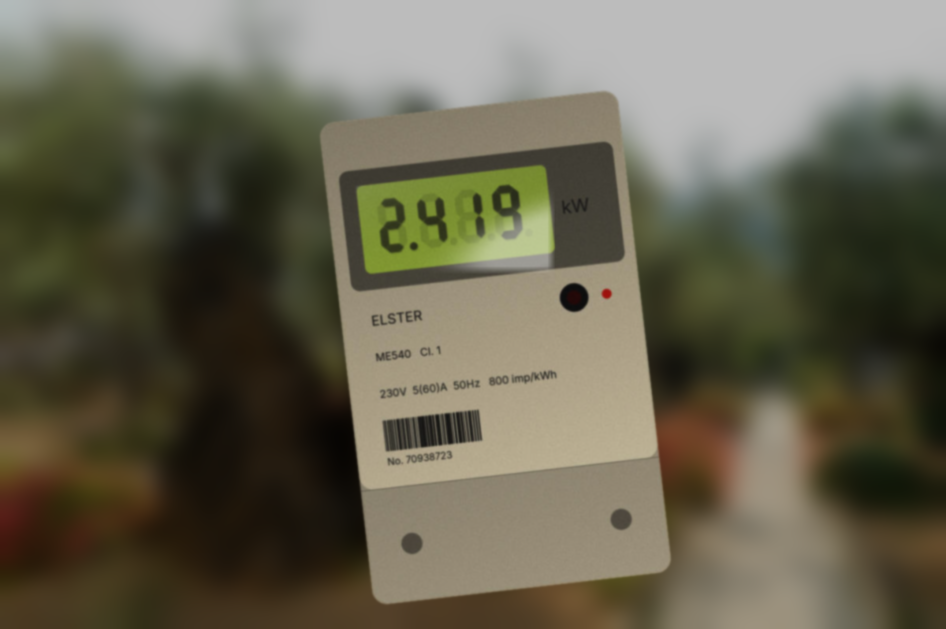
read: 2.419 kW
